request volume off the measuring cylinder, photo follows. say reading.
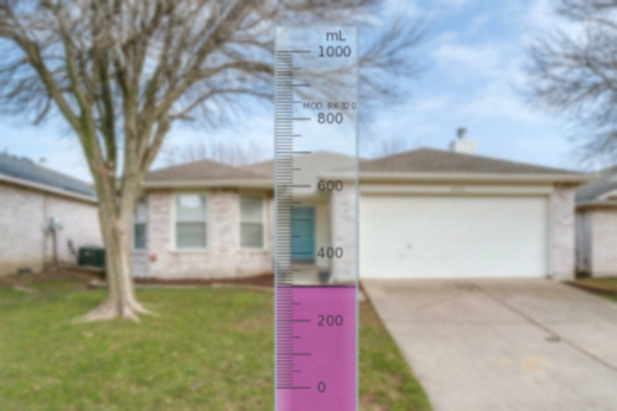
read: 300 mL
